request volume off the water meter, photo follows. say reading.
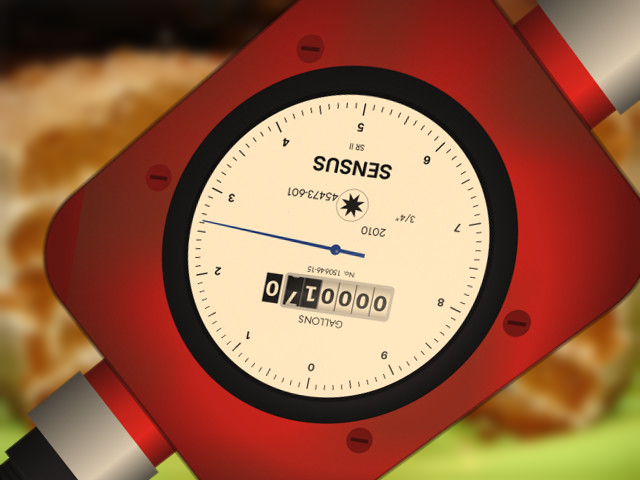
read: 172.6 gal
